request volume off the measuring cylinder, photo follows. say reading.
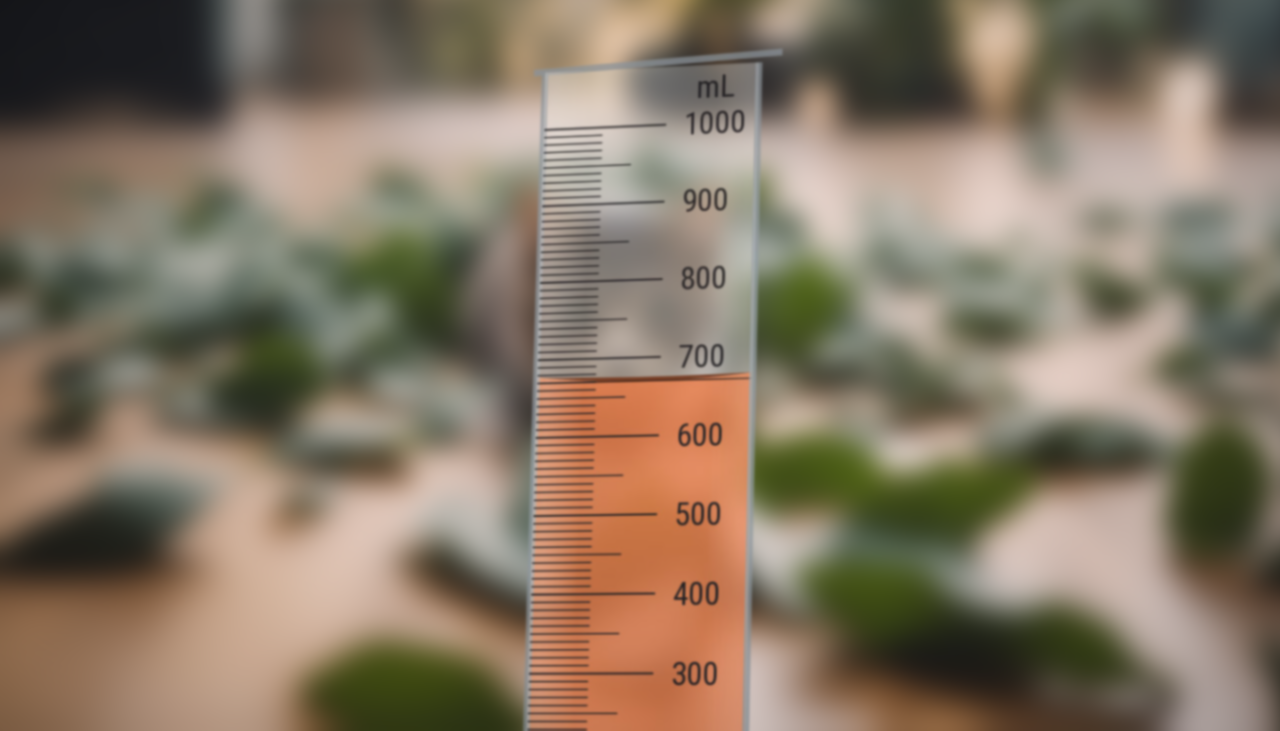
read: 670 mL
